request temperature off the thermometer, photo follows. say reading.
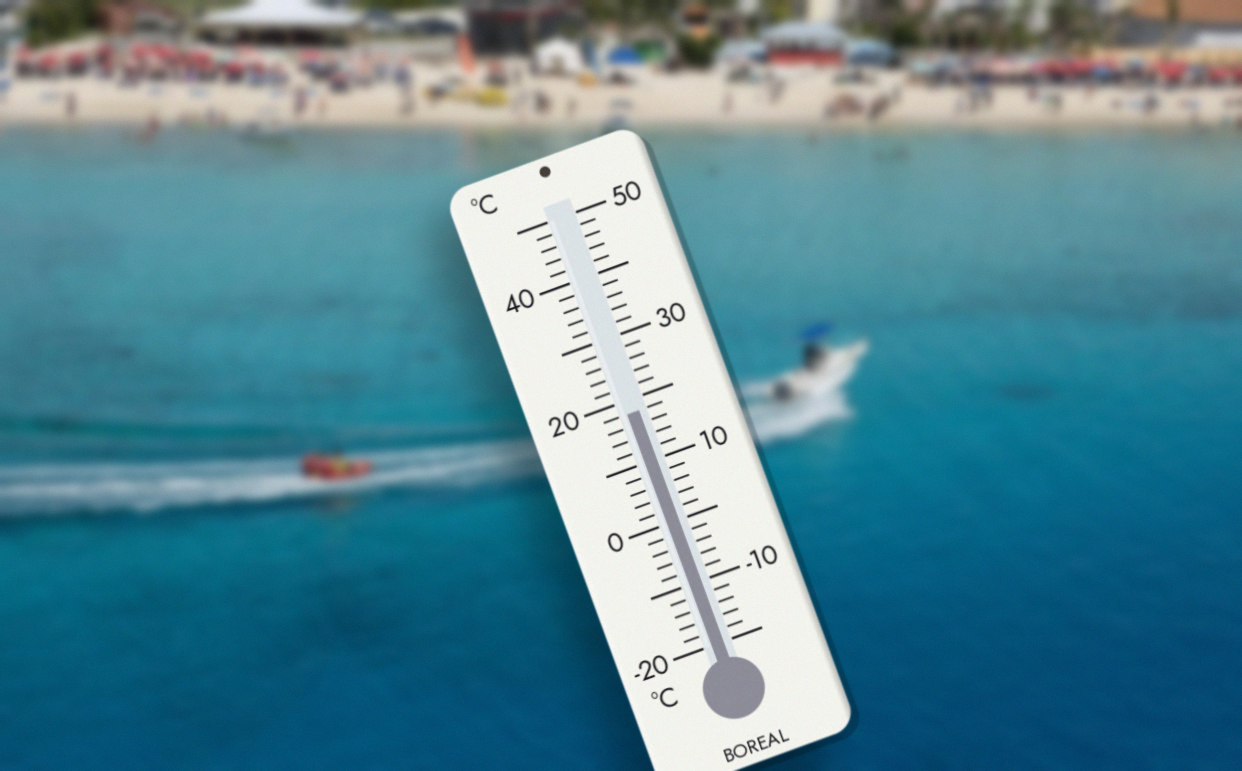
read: 18 °C
